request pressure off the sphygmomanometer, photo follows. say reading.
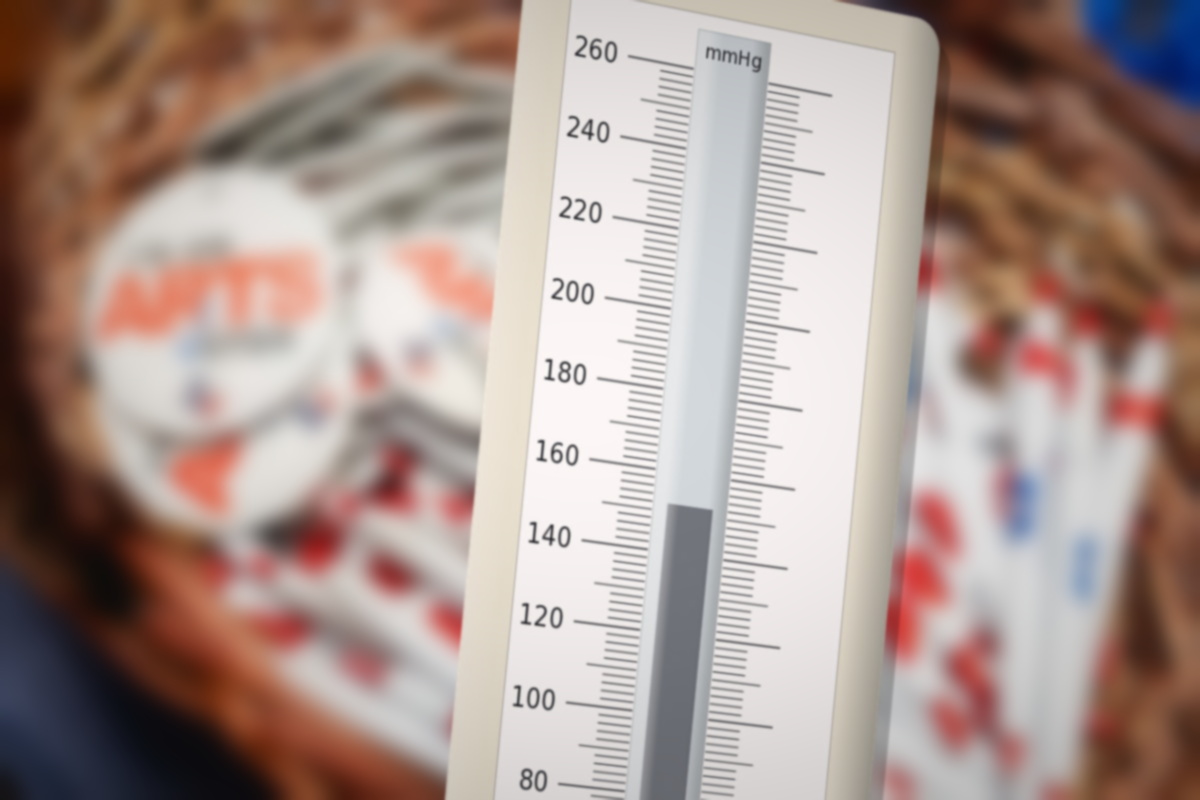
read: 152 mmHg
